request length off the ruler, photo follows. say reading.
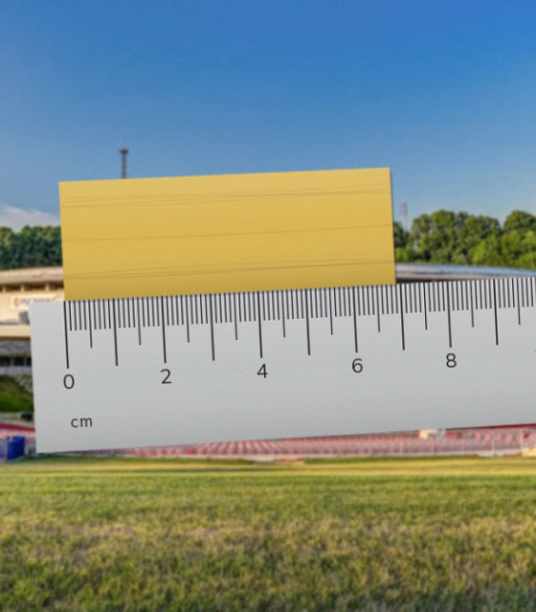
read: 6.9 cm
